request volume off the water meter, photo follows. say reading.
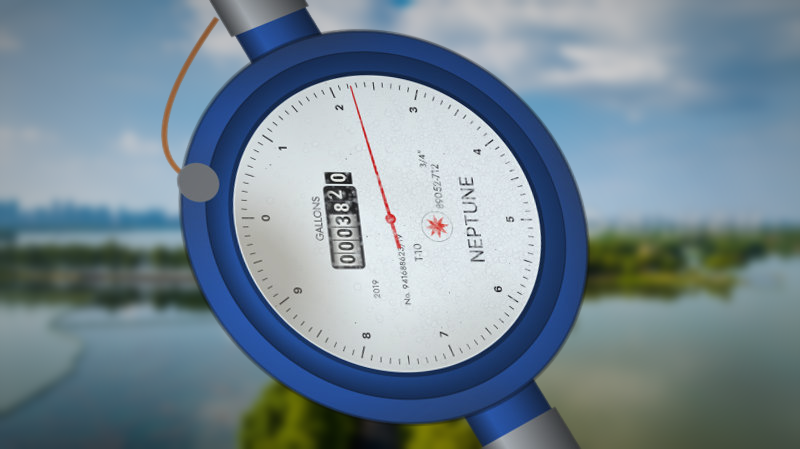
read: 3822.2 gal
